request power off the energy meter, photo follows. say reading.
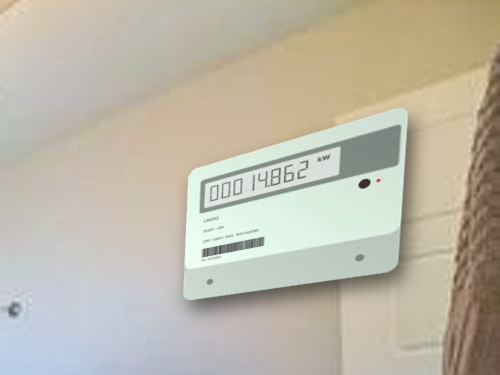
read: 14.862 kW
